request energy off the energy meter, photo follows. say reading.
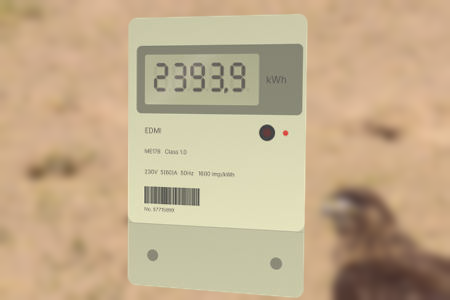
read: 2393.9 kWh
